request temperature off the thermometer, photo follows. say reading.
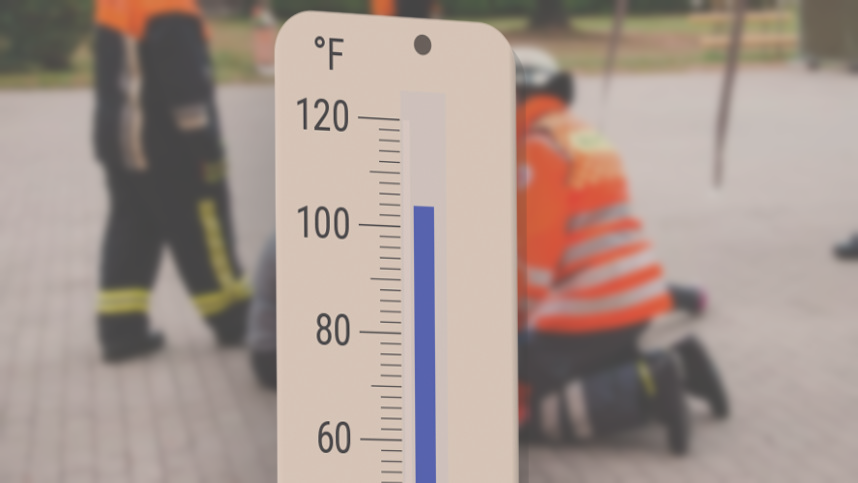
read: 104 °F
